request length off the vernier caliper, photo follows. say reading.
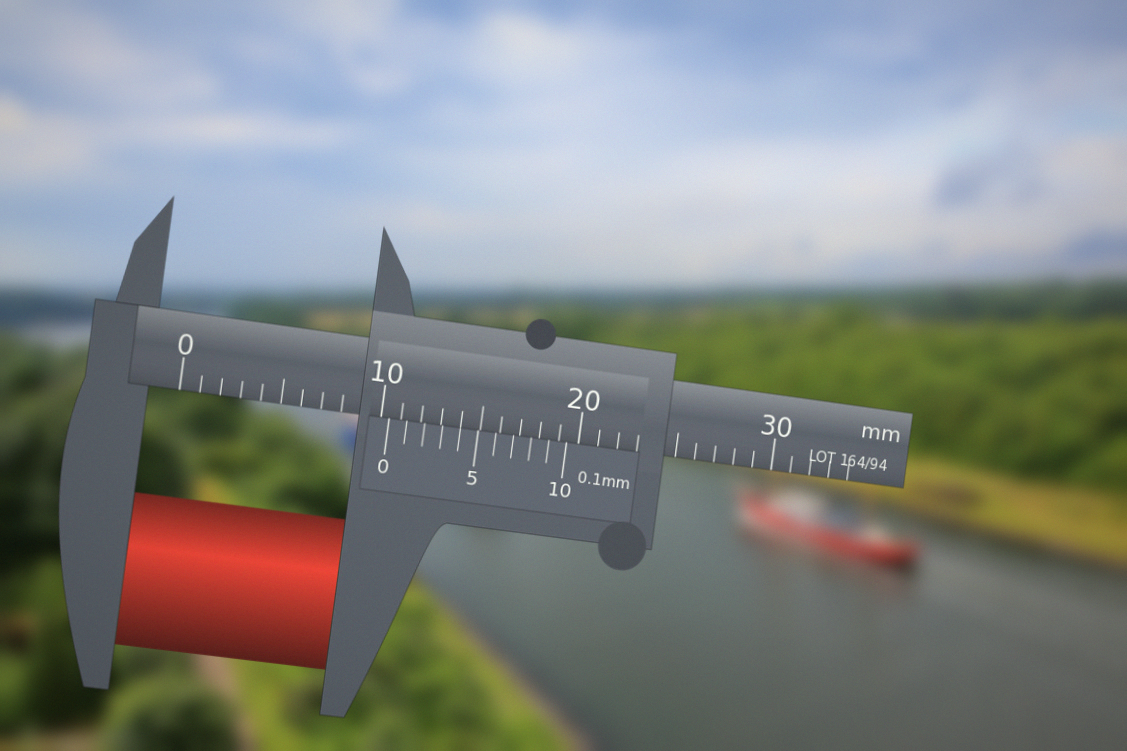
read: 10.4 mm
